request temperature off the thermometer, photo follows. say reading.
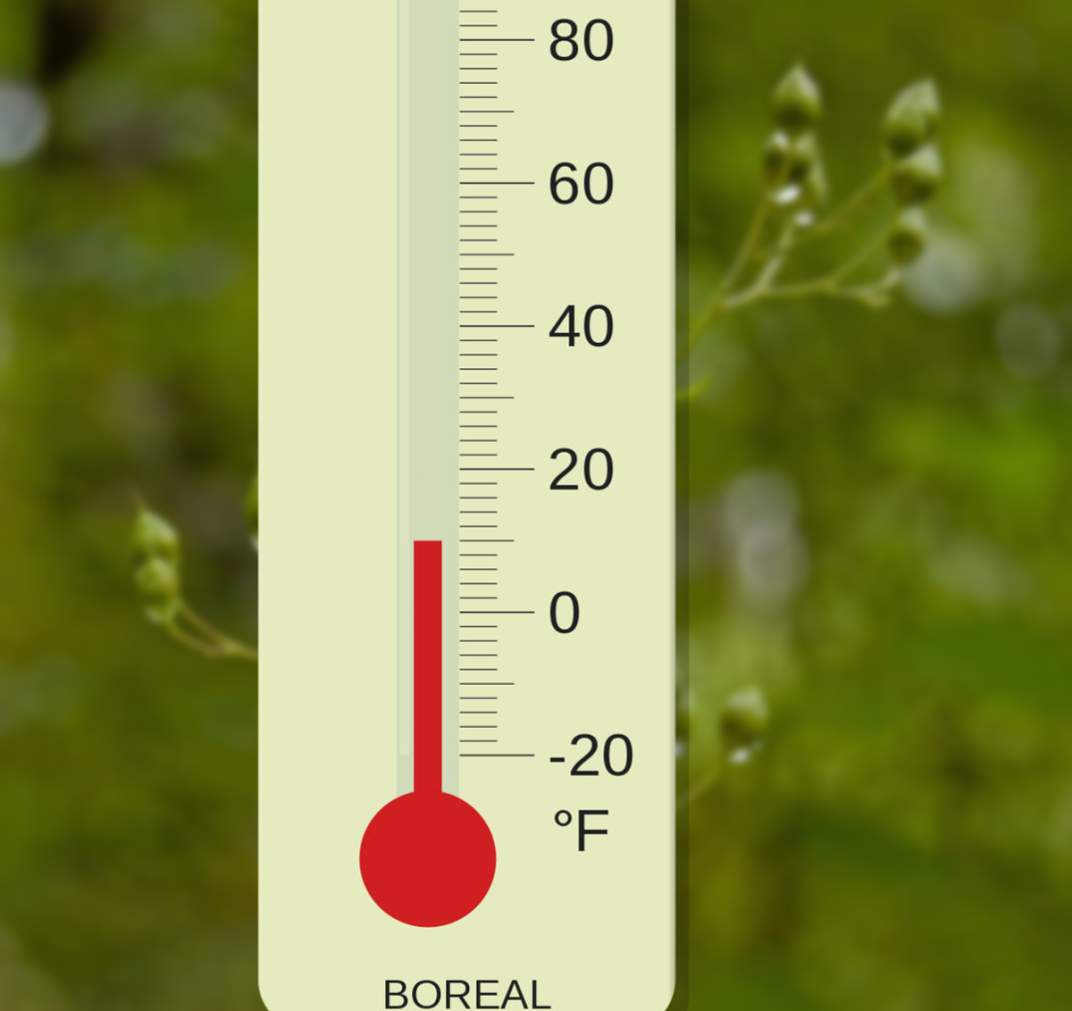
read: 10 °F
